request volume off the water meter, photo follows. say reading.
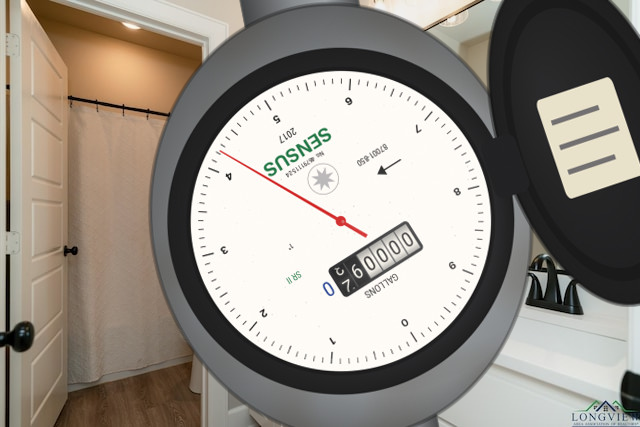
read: 924.2 gal
